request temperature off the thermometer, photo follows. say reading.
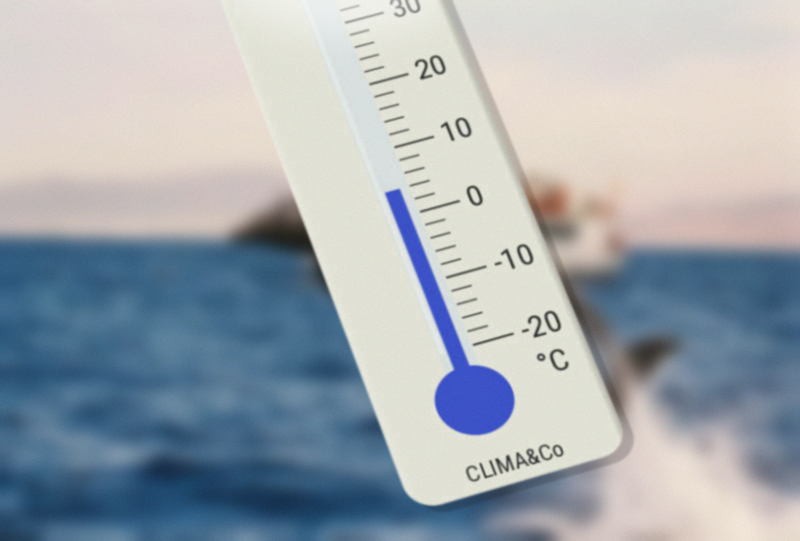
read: 4 °C
